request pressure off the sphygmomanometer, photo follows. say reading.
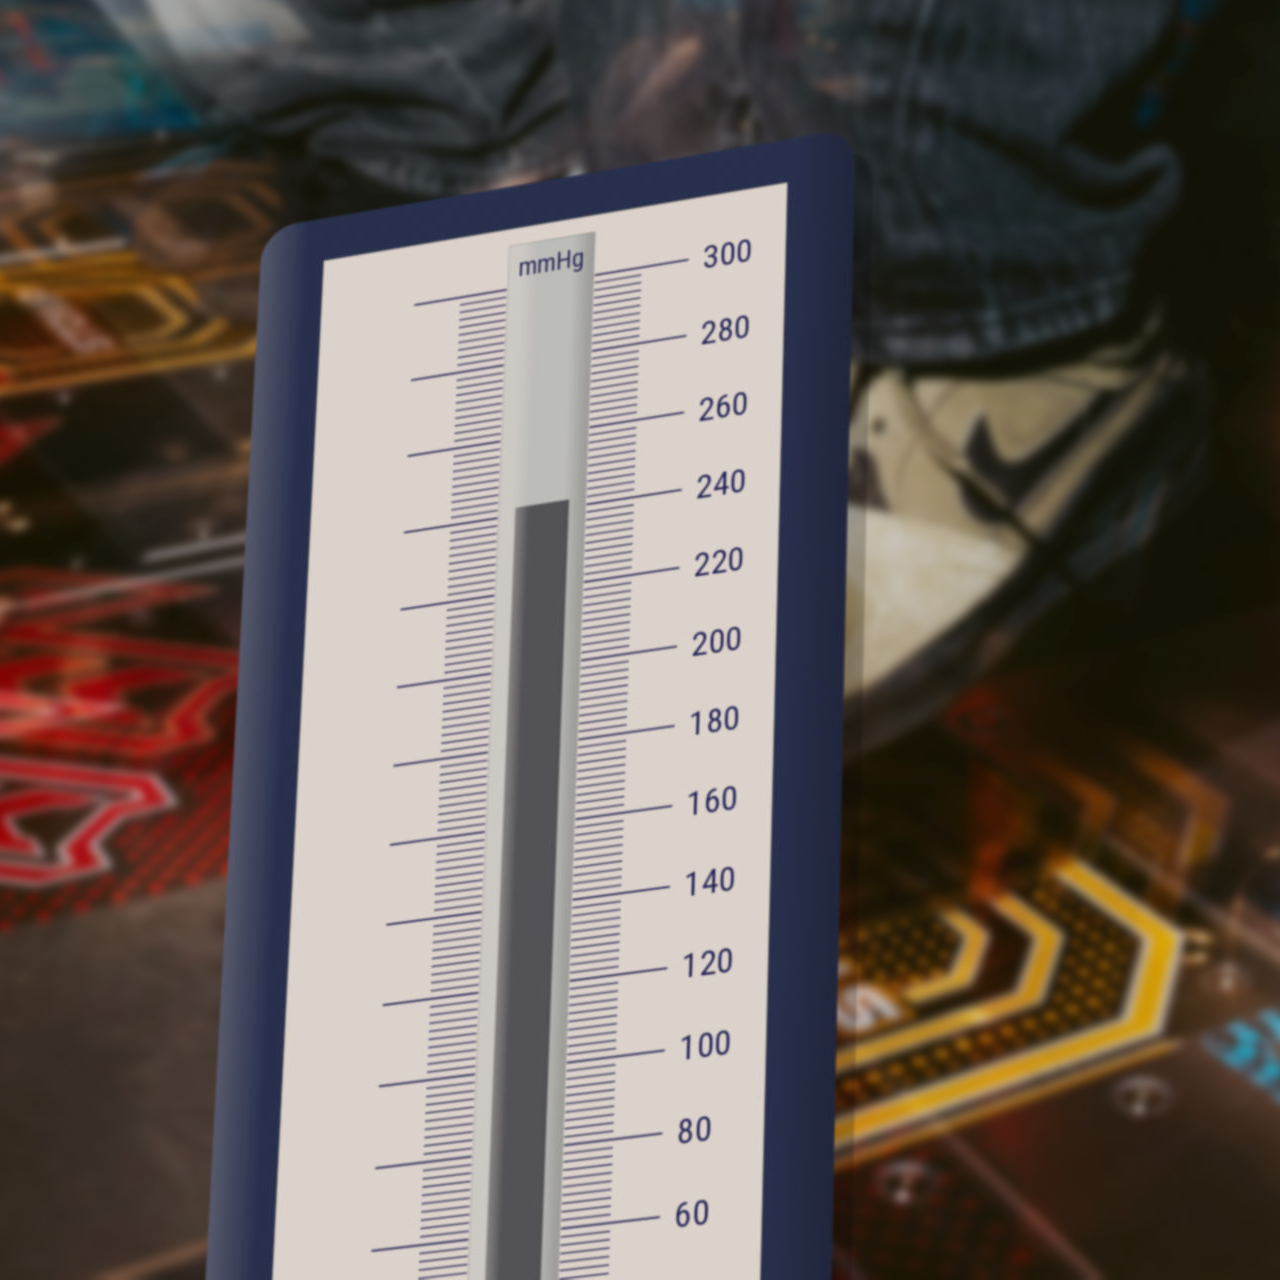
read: 242 mmHg
